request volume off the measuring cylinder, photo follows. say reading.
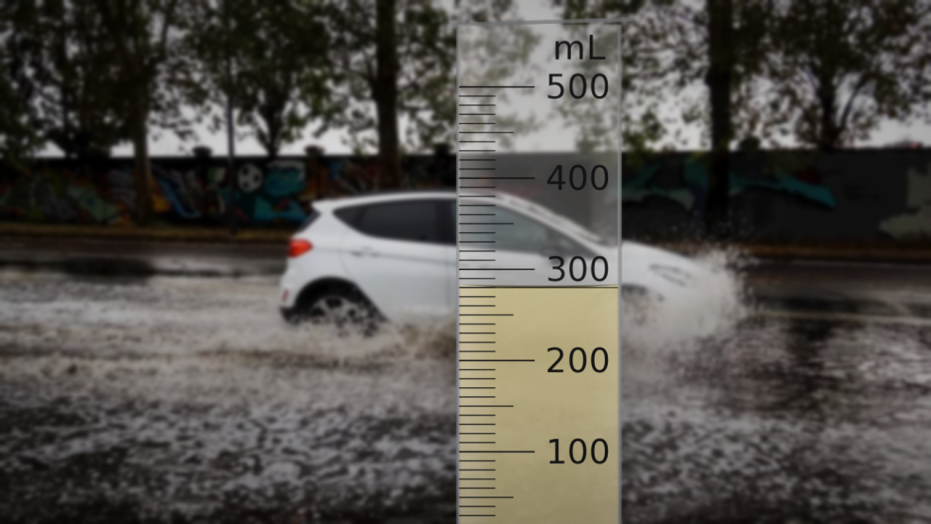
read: 280 mL
